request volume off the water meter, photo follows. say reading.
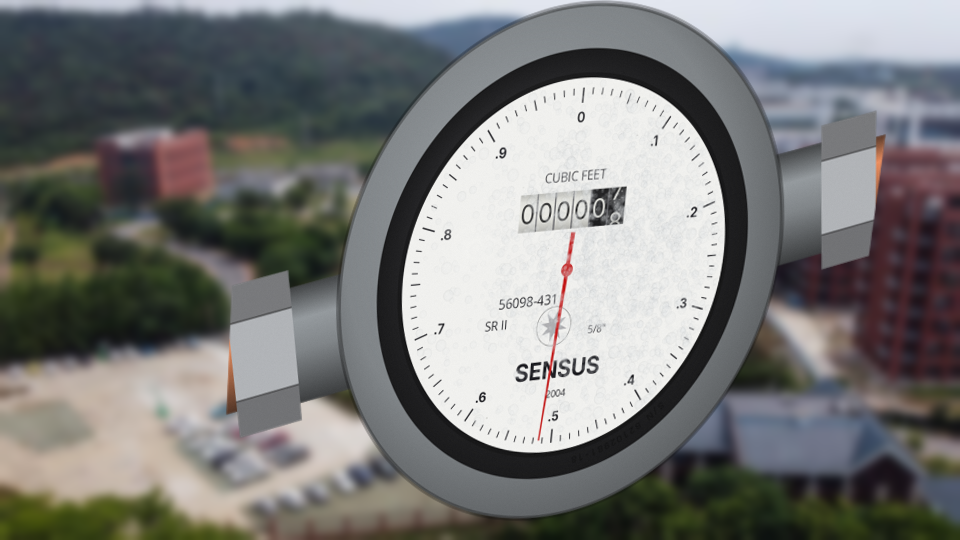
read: 7.51 ft³
